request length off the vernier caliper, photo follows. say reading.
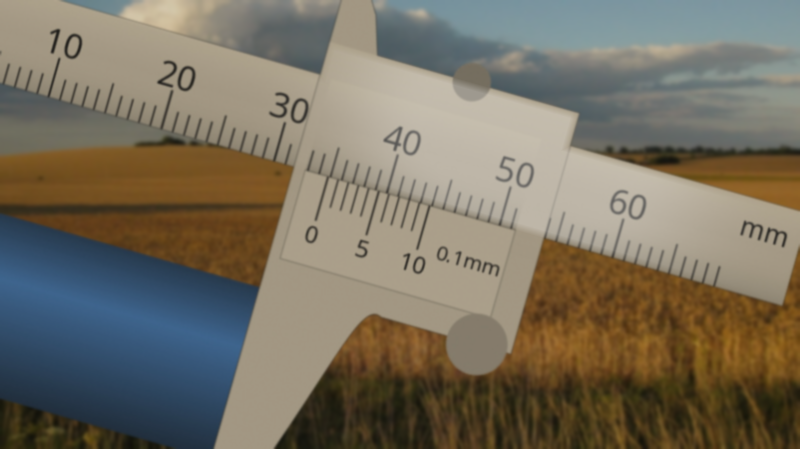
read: 34.8 mm
